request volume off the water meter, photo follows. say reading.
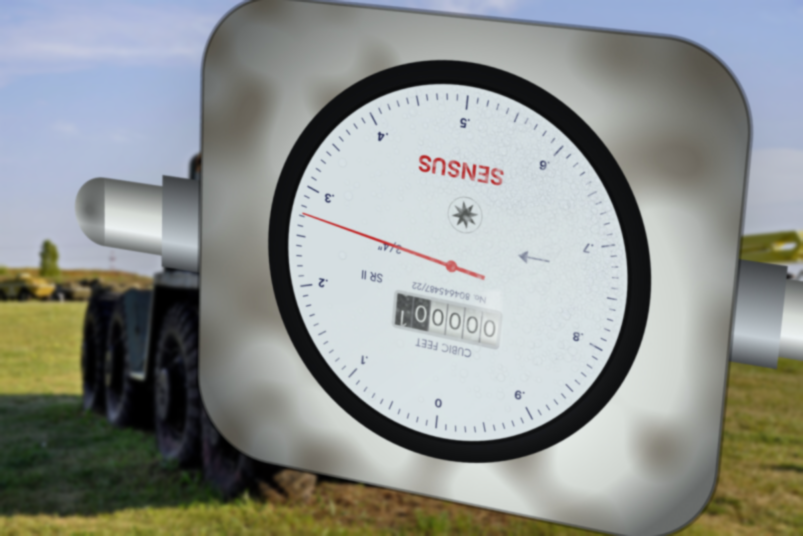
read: 1.27 ft³
